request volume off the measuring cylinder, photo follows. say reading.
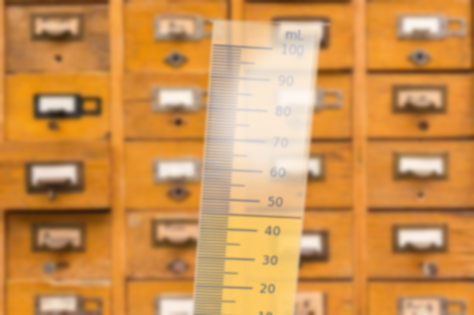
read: 45 mL
